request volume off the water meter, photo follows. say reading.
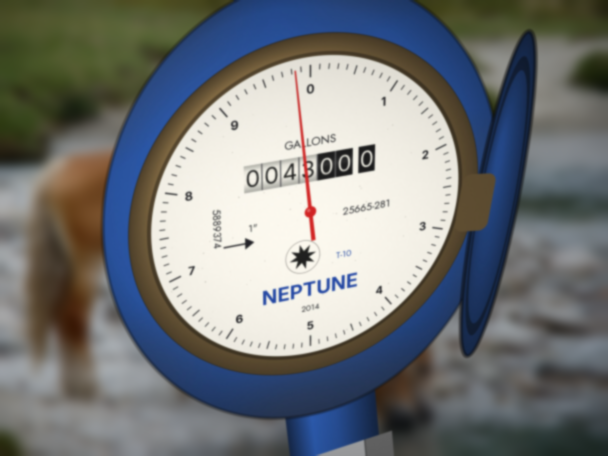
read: 42999.8 gal
